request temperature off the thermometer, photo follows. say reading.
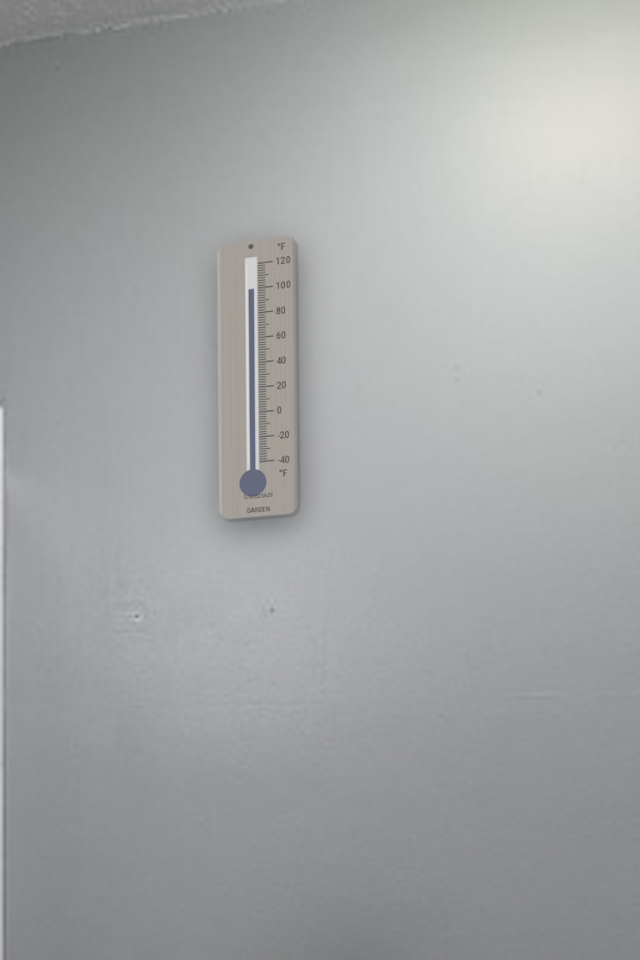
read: 100 °F
